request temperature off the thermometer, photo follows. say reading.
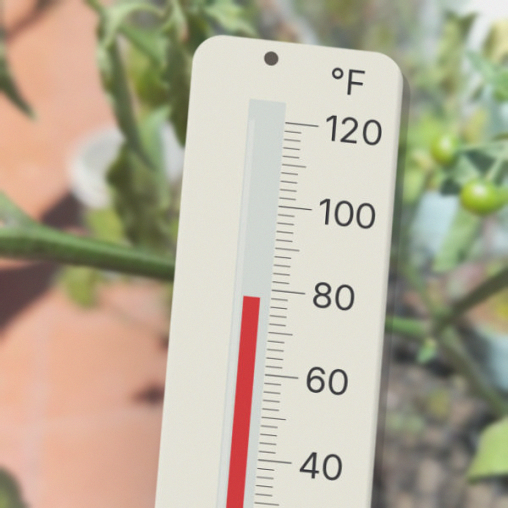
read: 78 °F
